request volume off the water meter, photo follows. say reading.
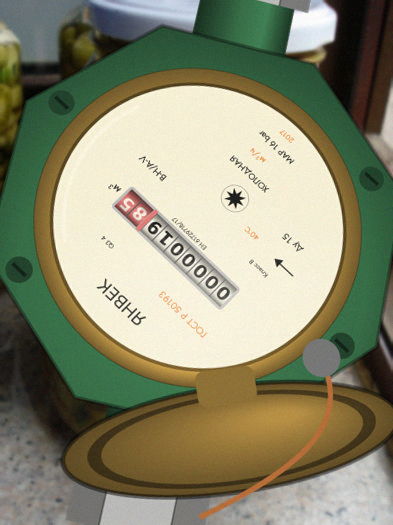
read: 19.85 m³
